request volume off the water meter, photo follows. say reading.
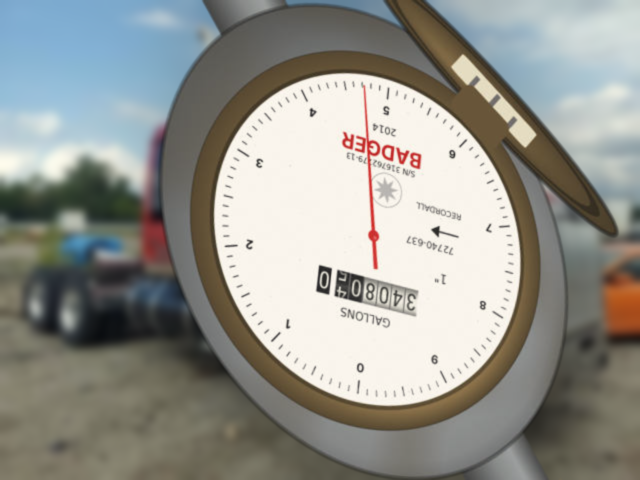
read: 3408044.7 gal
